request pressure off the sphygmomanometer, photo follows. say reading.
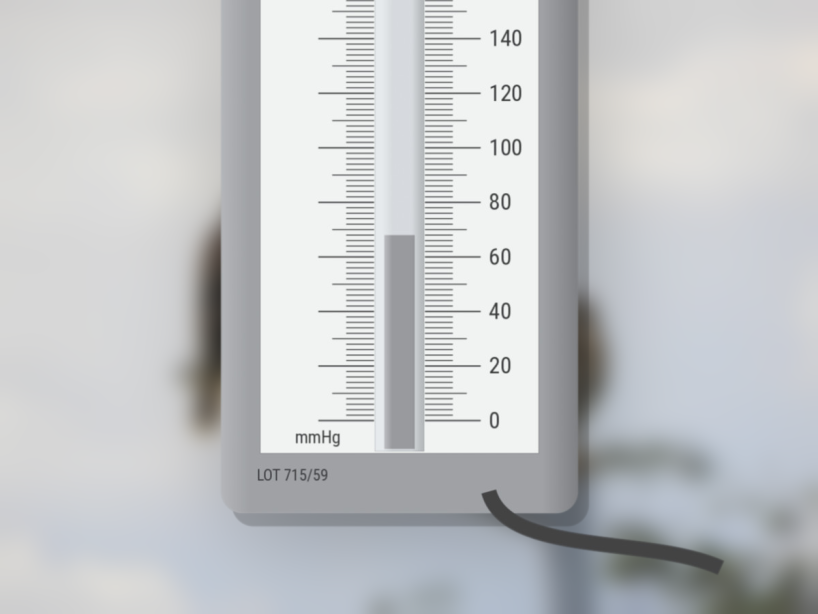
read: 68 mmHg
